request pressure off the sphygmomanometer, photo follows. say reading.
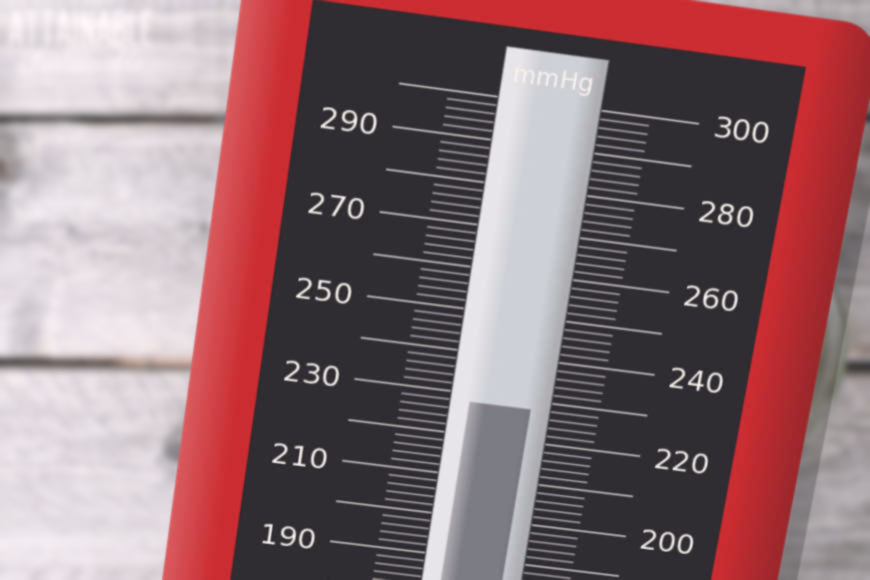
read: 228 mmHg
